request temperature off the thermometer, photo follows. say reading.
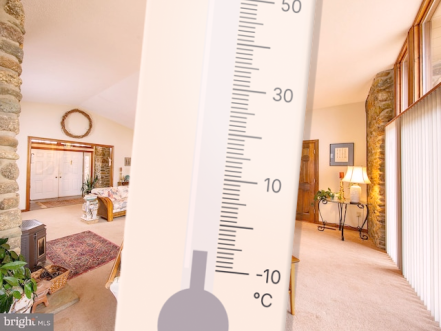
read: -6 °C
